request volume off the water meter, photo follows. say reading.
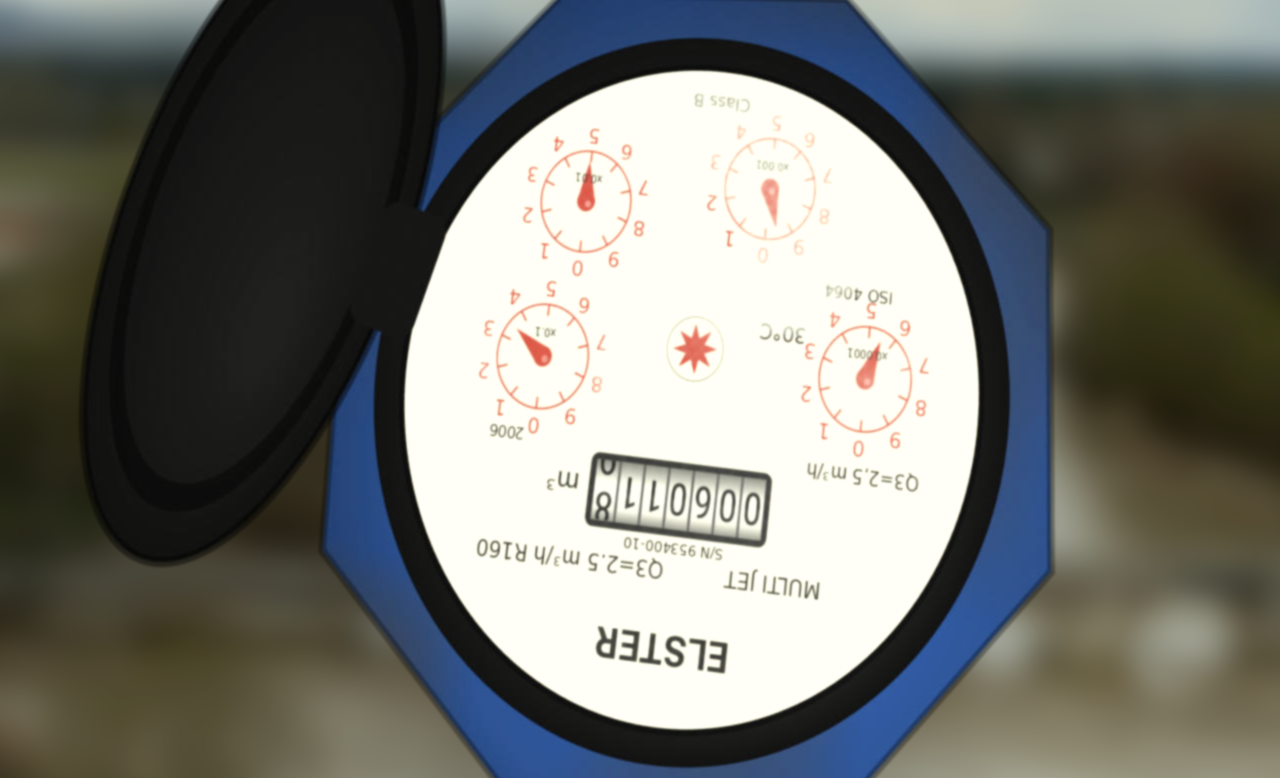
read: 60118.3495 m³
